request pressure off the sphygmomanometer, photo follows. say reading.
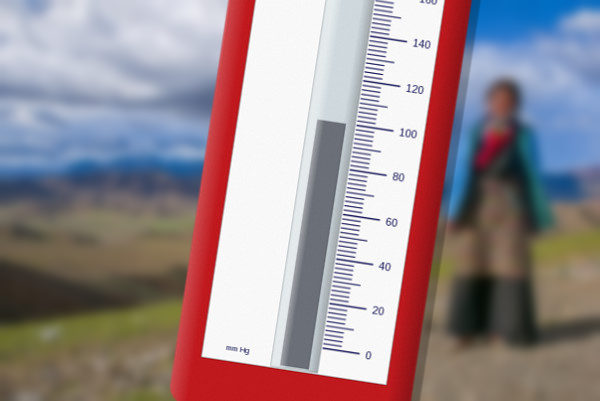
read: 100 mmHg
